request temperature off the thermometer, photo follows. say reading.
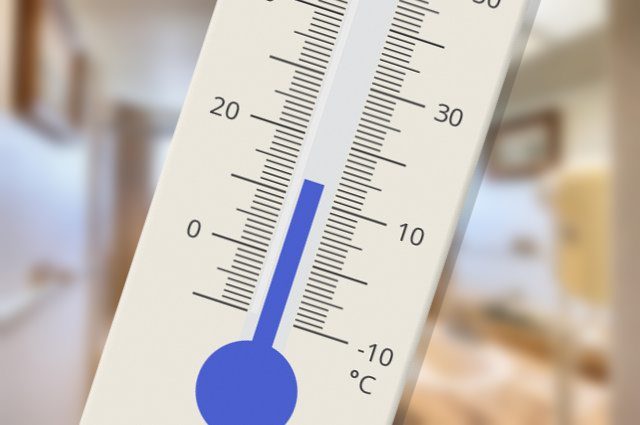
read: 13 °C
